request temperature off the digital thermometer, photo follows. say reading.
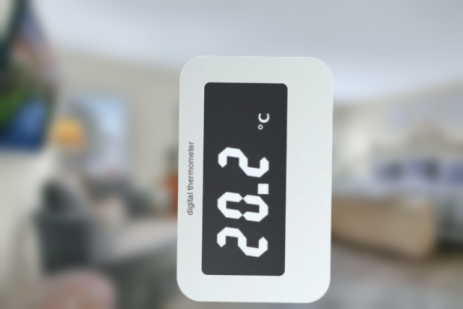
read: 20.2 °C
